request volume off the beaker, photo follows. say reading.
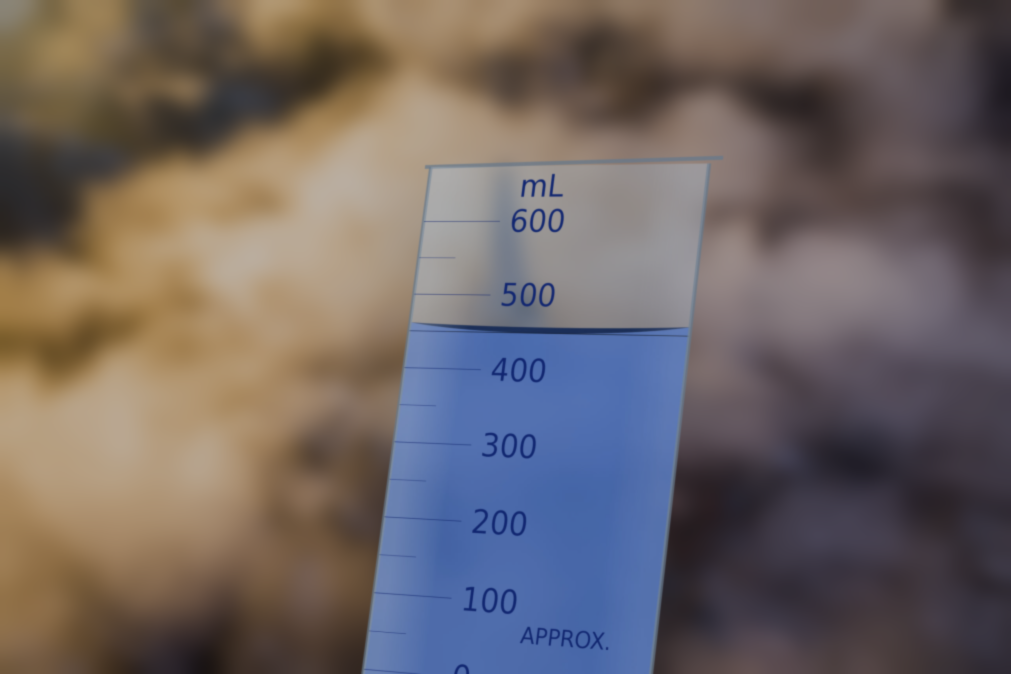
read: 450 mL
